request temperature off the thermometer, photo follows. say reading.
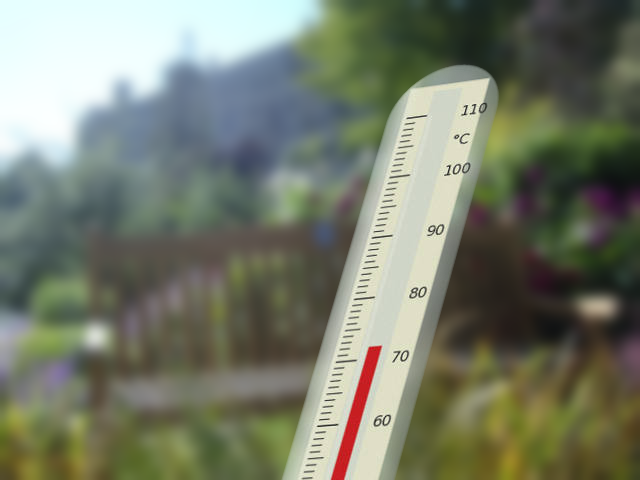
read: 72 °C
